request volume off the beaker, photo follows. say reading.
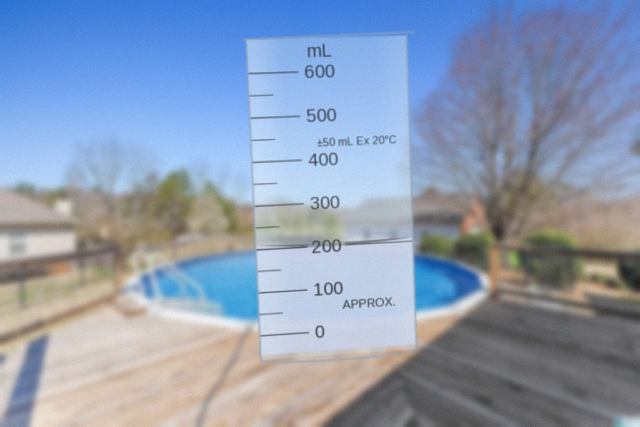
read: 200 mL
